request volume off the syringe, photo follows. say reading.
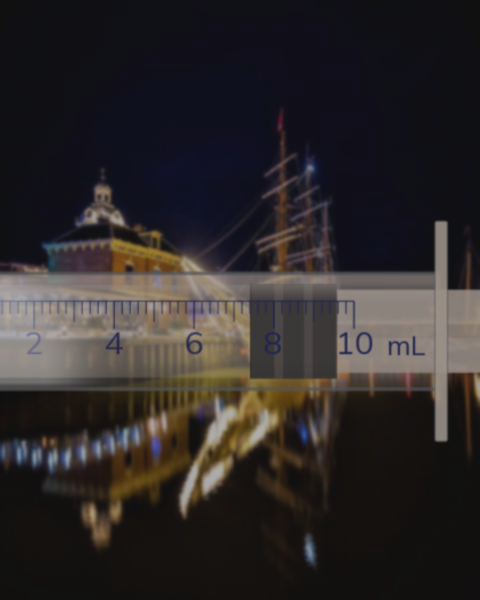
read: 7.4 mL
